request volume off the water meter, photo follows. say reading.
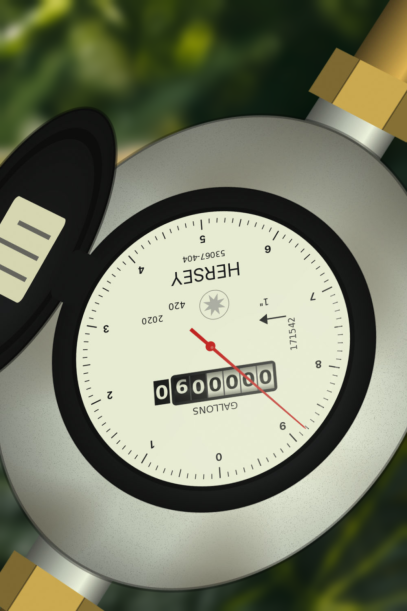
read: 88.8 gal
